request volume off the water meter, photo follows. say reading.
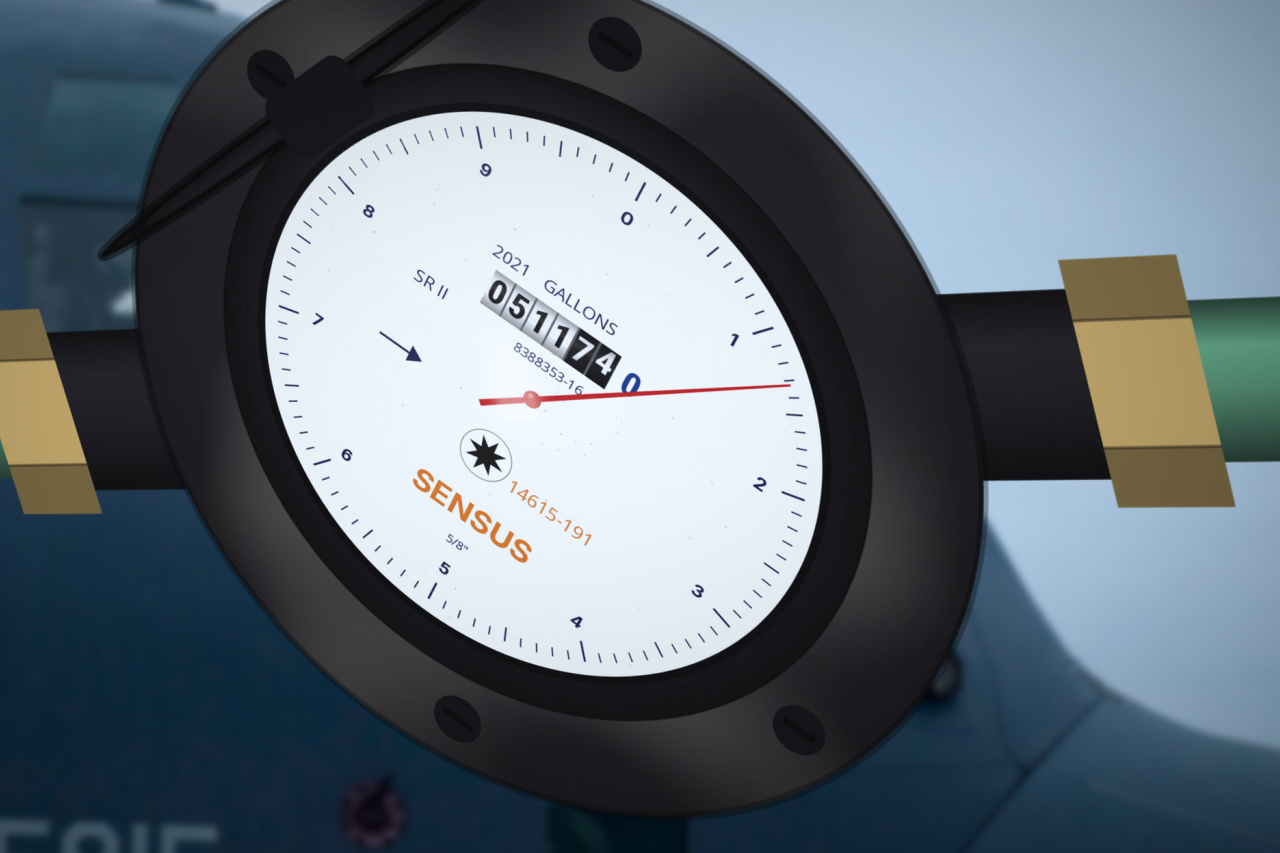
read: 511741.3 gal
